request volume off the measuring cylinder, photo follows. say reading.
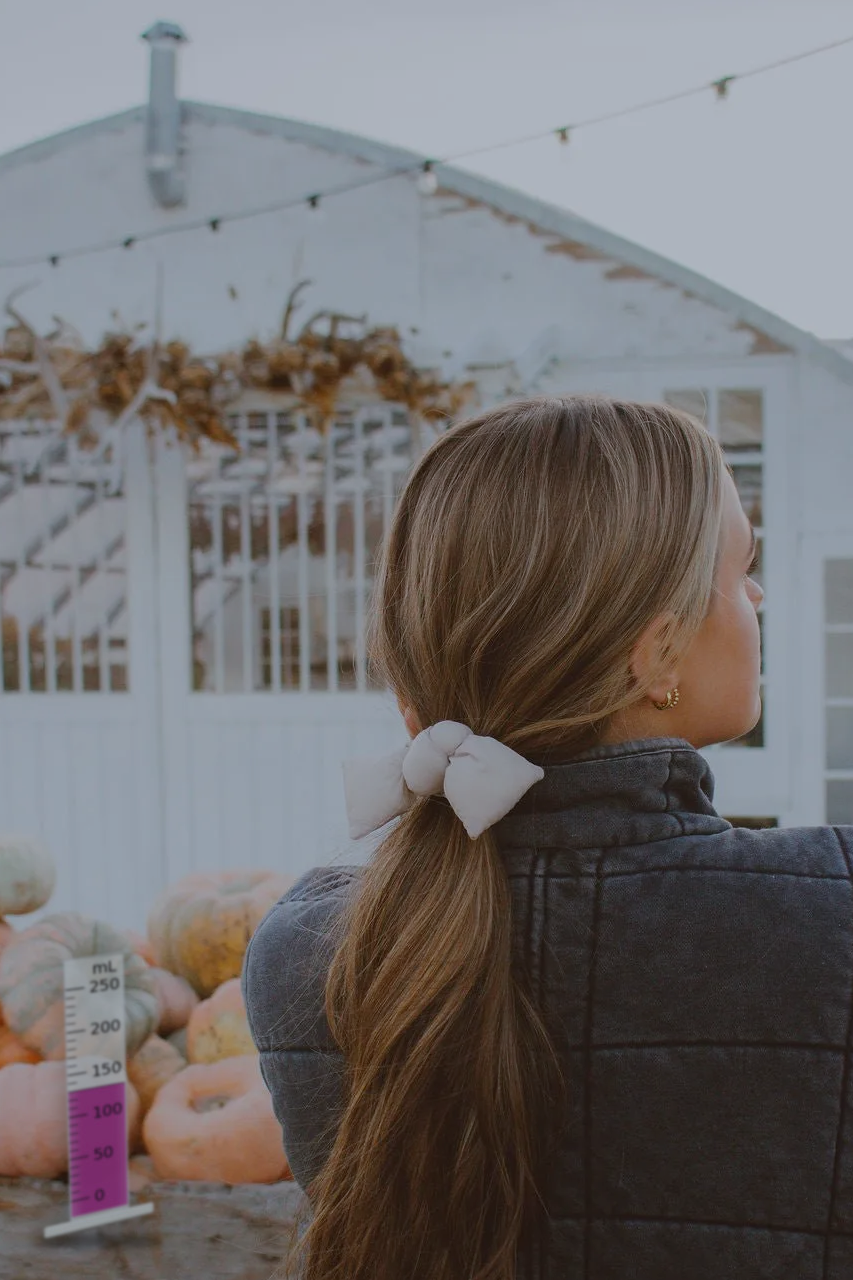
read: 130 mL
